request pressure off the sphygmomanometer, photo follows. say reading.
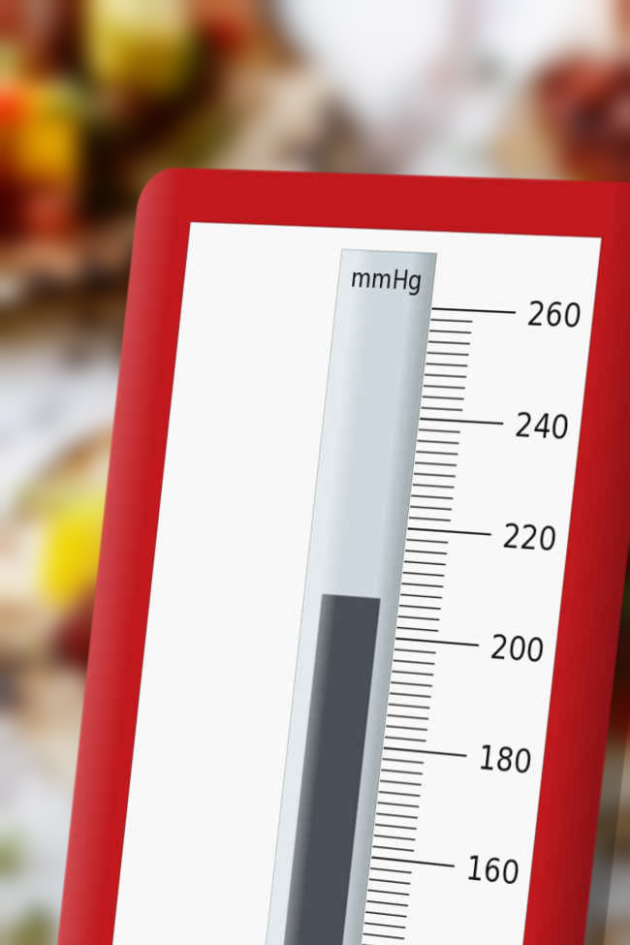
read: 207 mmHg
